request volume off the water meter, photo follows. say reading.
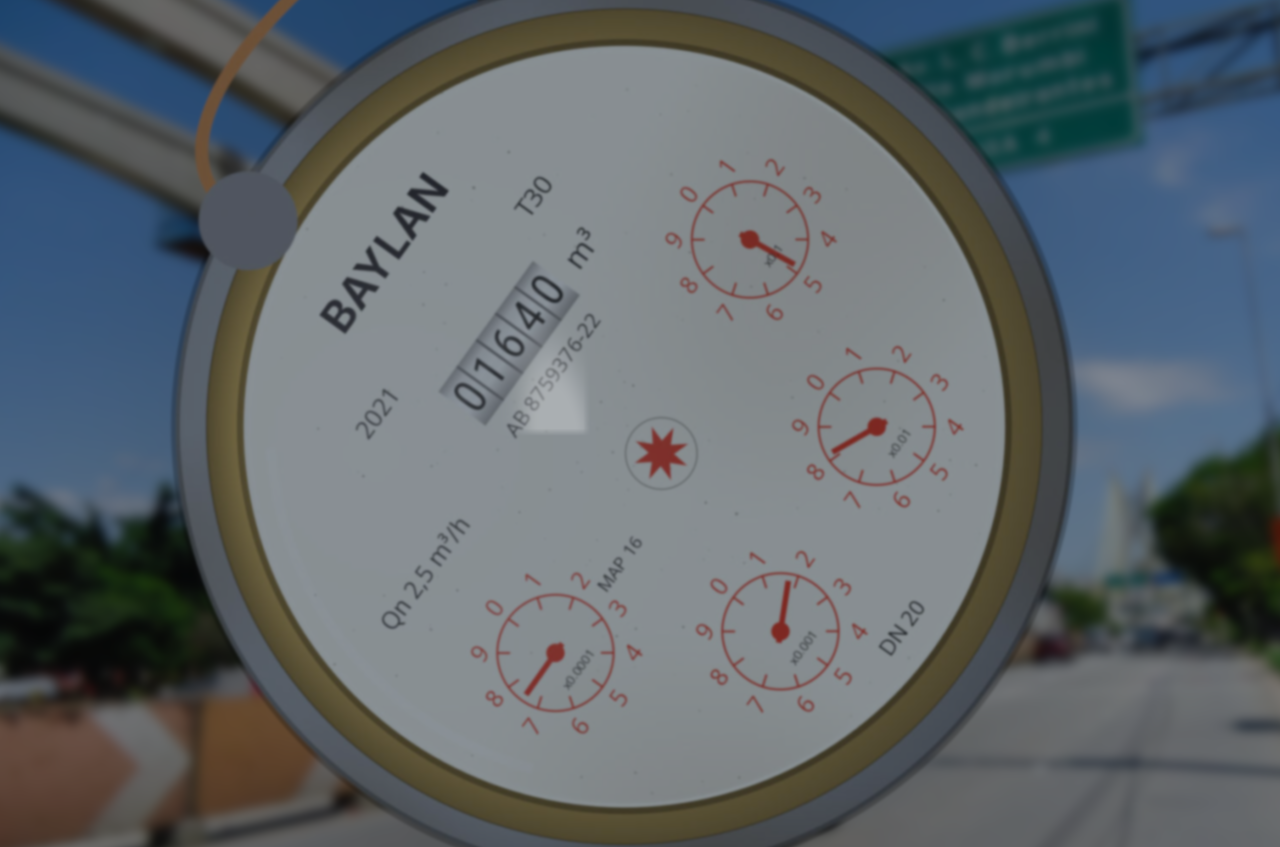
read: 1640.4817 m³
